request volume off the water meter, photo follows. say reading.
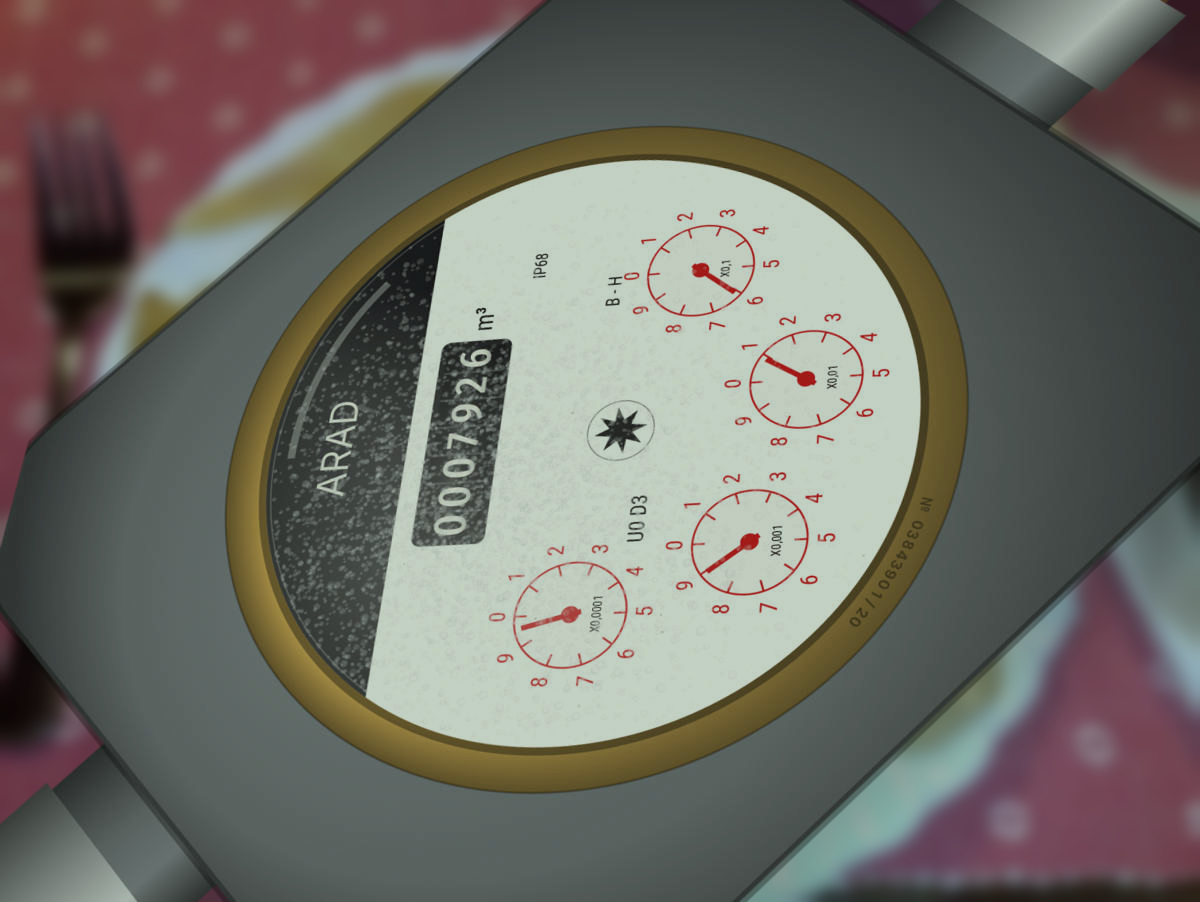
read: 7926.6089 m³
